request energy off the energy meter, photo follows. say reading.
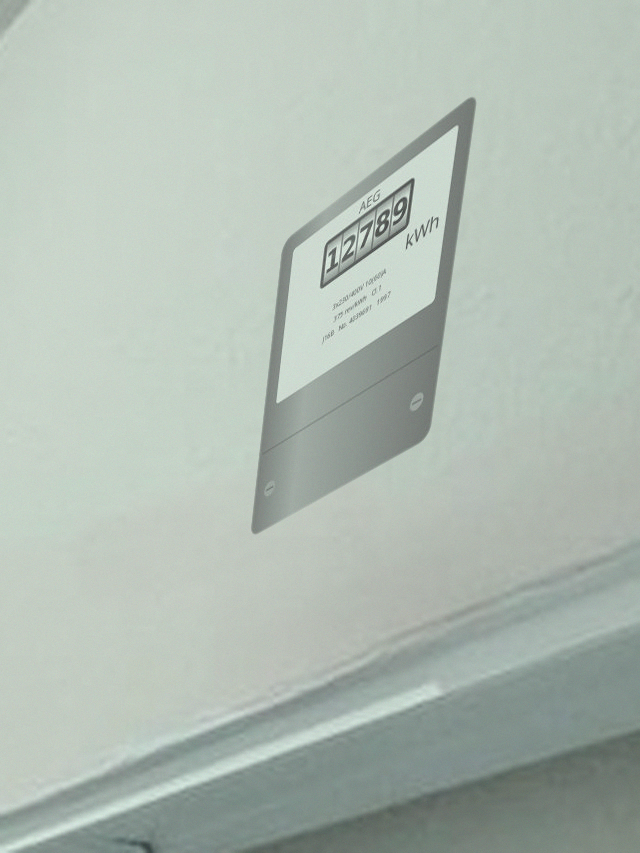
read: 12789 kWh
